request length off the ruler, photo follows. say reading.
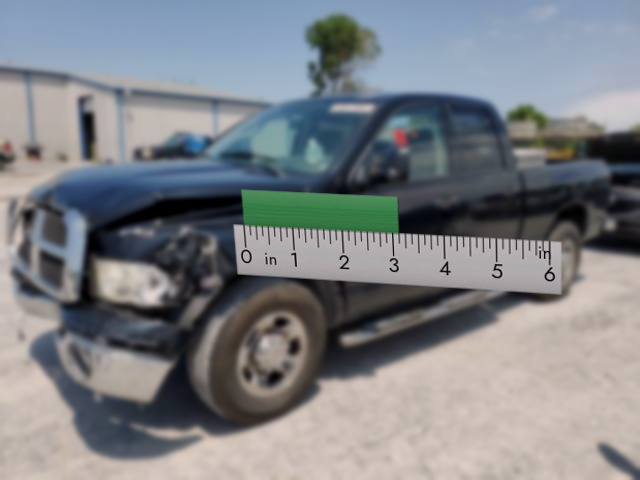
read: 3.125 in
